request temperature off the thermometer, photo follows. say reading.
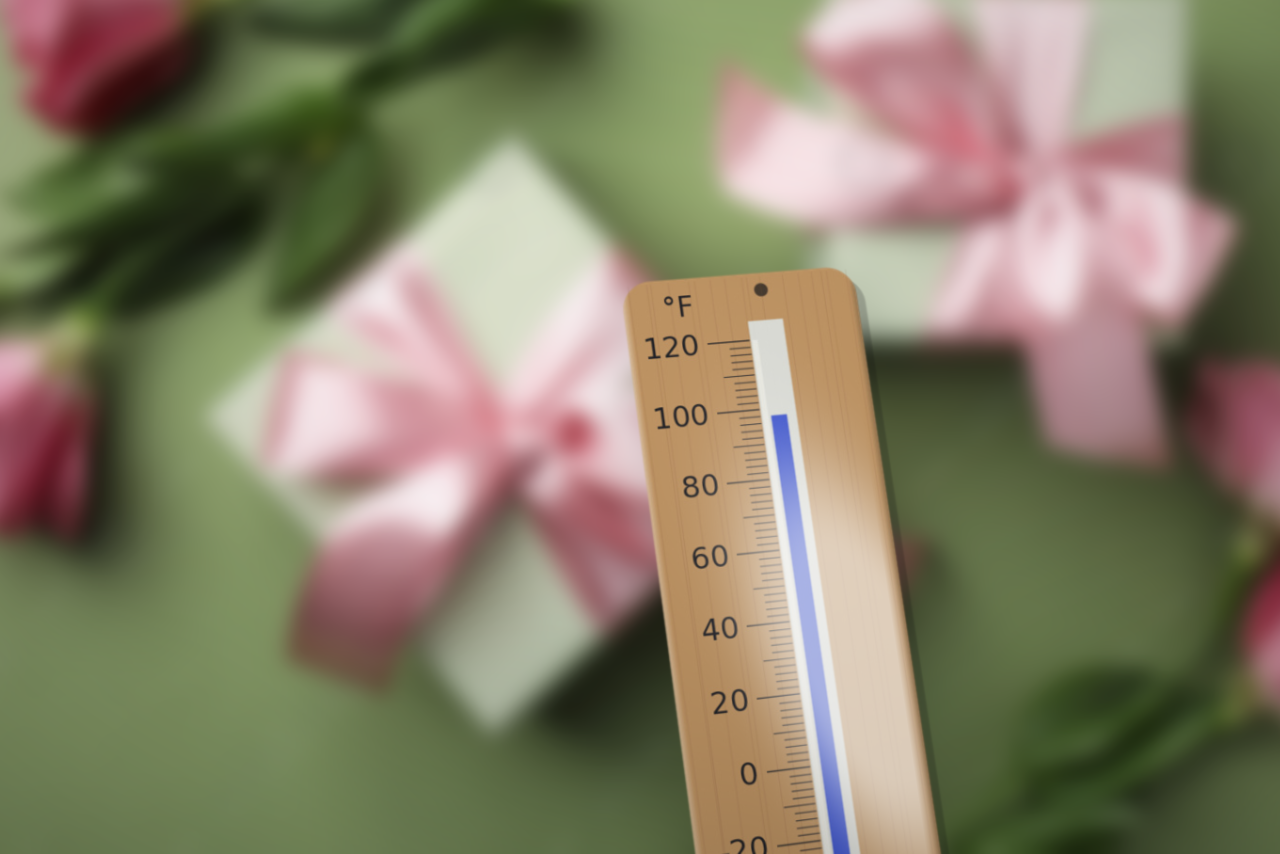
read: 98 °F
